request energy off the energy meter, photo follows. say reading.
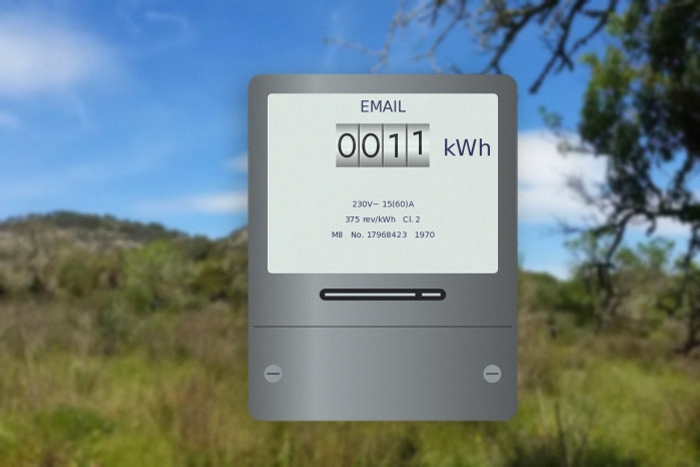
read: 11 kWh
